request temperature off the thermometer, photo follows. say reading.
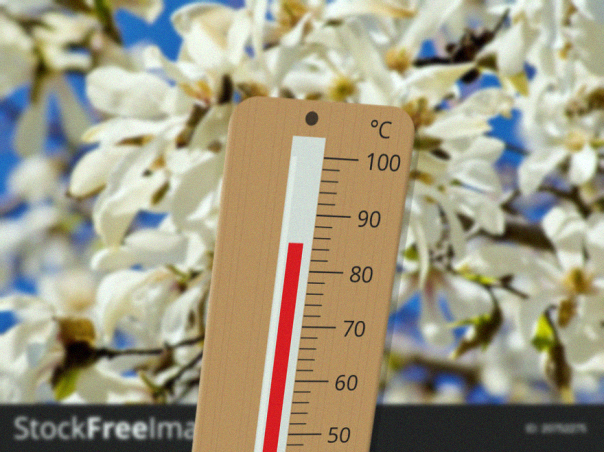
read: 85 °C
